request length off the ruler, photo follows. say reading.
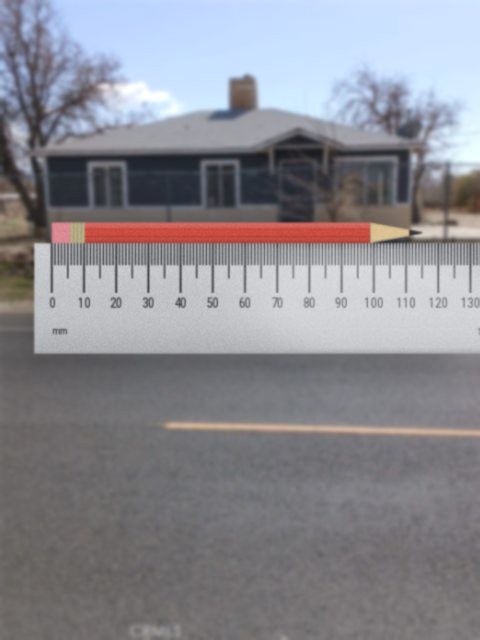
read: 115 mm
